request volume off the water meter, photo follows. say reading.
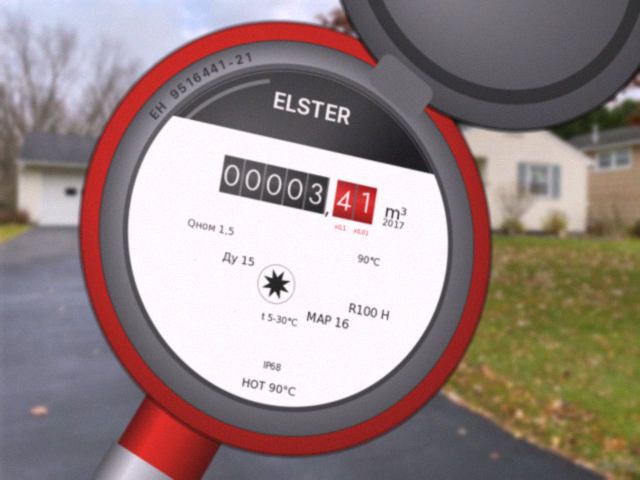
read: 3.41 m³
